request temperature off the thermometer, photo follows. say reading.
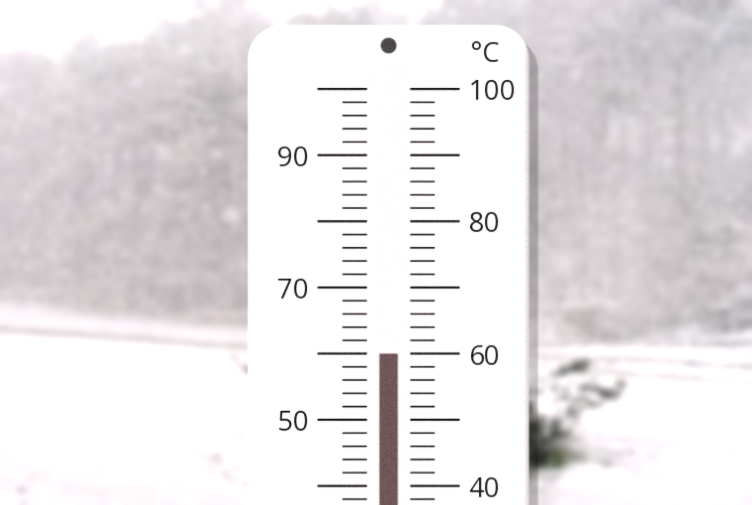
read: 60 °C
